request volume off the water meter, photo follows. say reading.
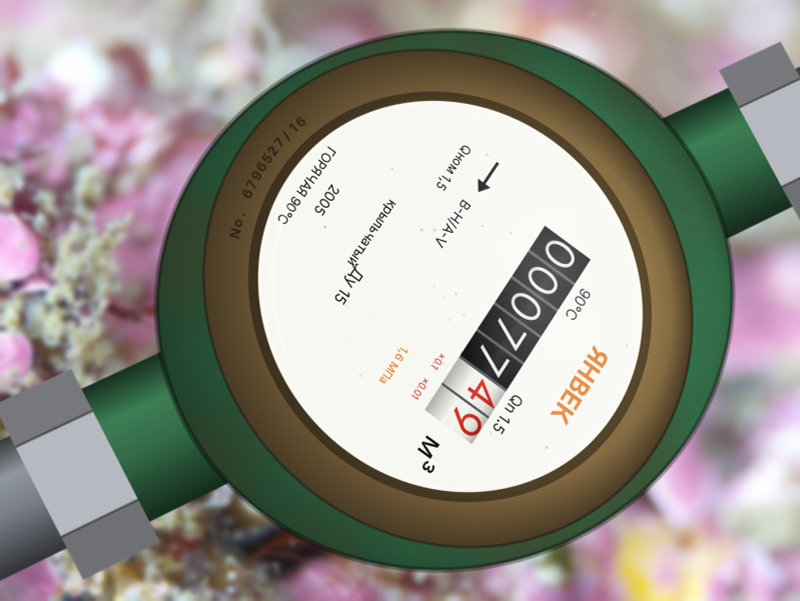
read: 77.49 m³
